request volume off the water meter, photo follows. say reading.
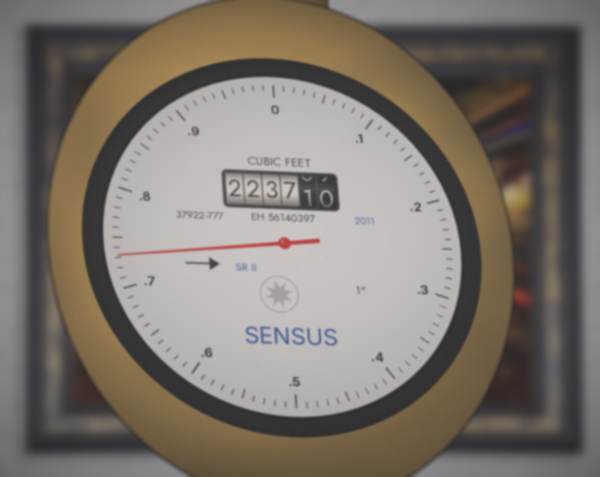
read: 223709.73 ft³
